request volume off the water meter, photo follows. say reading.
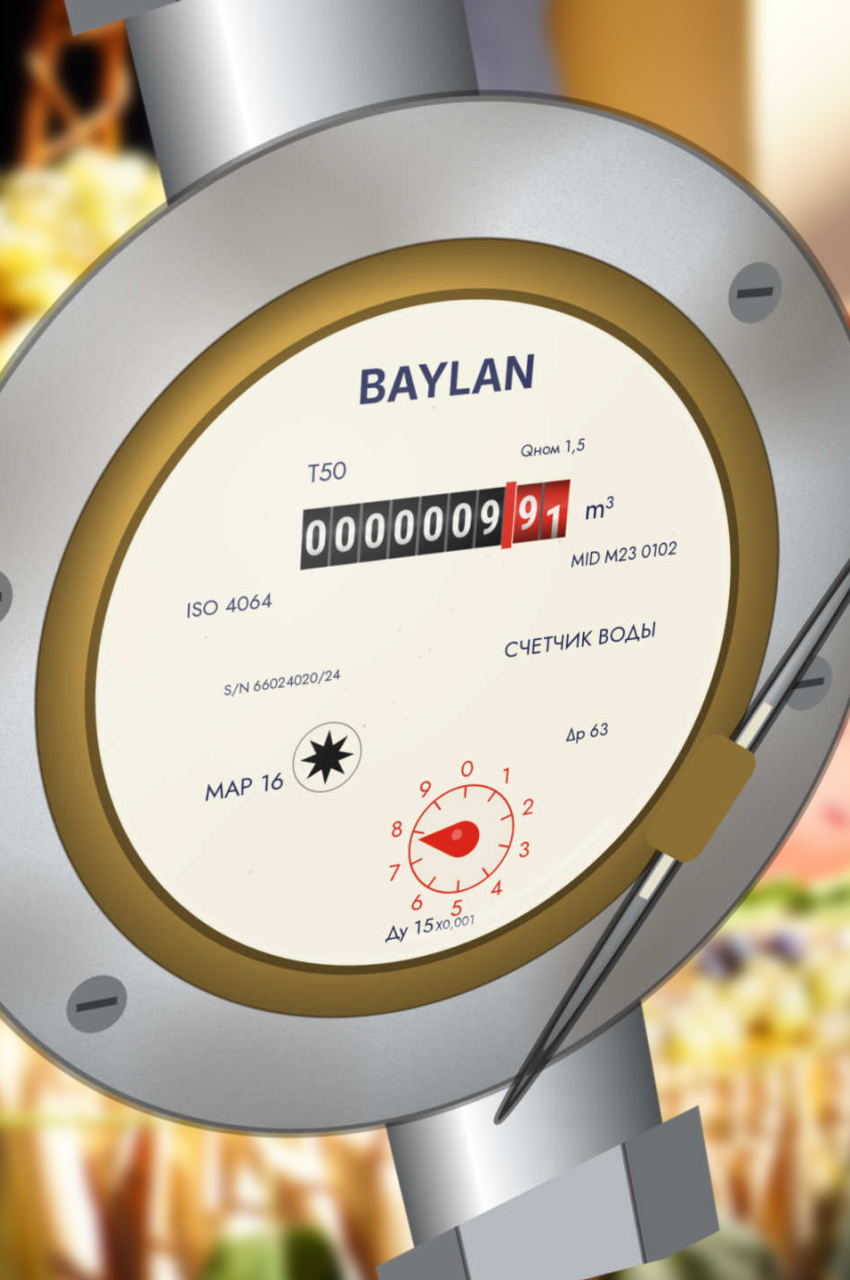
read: 9.907 m³
